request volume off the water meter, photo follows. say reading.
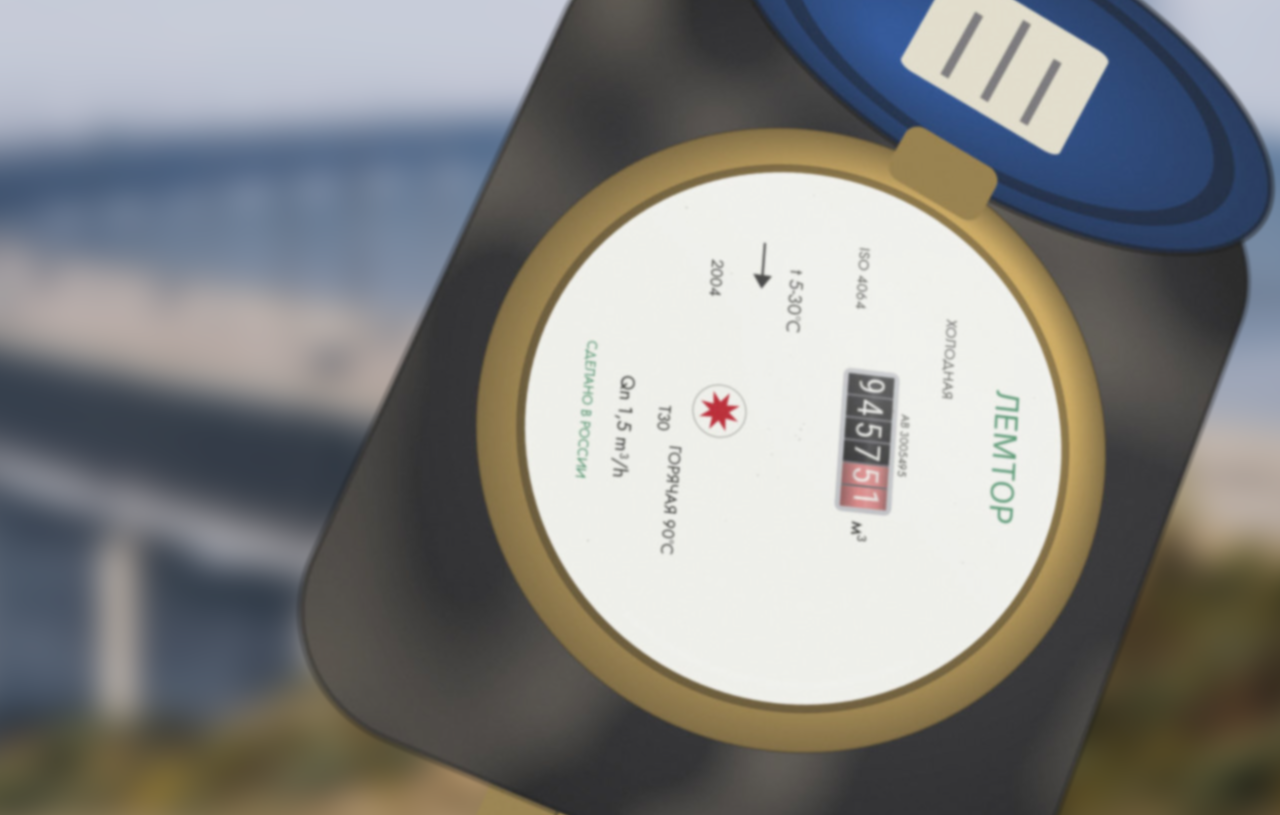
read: 9457.51 m³
